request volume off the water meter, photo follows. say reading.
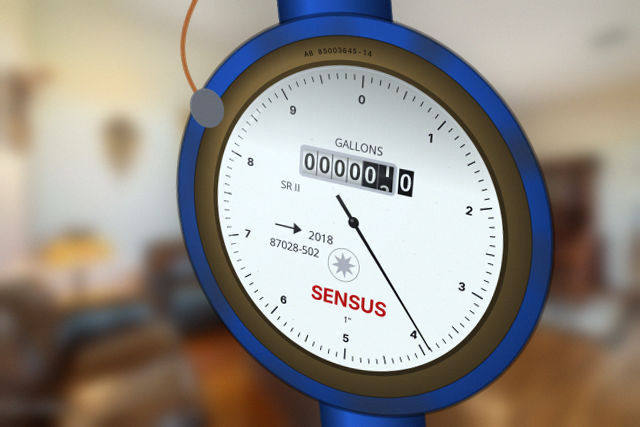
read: 13.9 gal
